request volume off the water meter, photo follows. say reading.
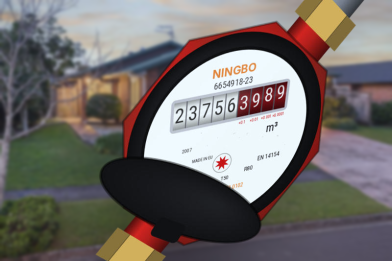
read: 23756.3989 m³
